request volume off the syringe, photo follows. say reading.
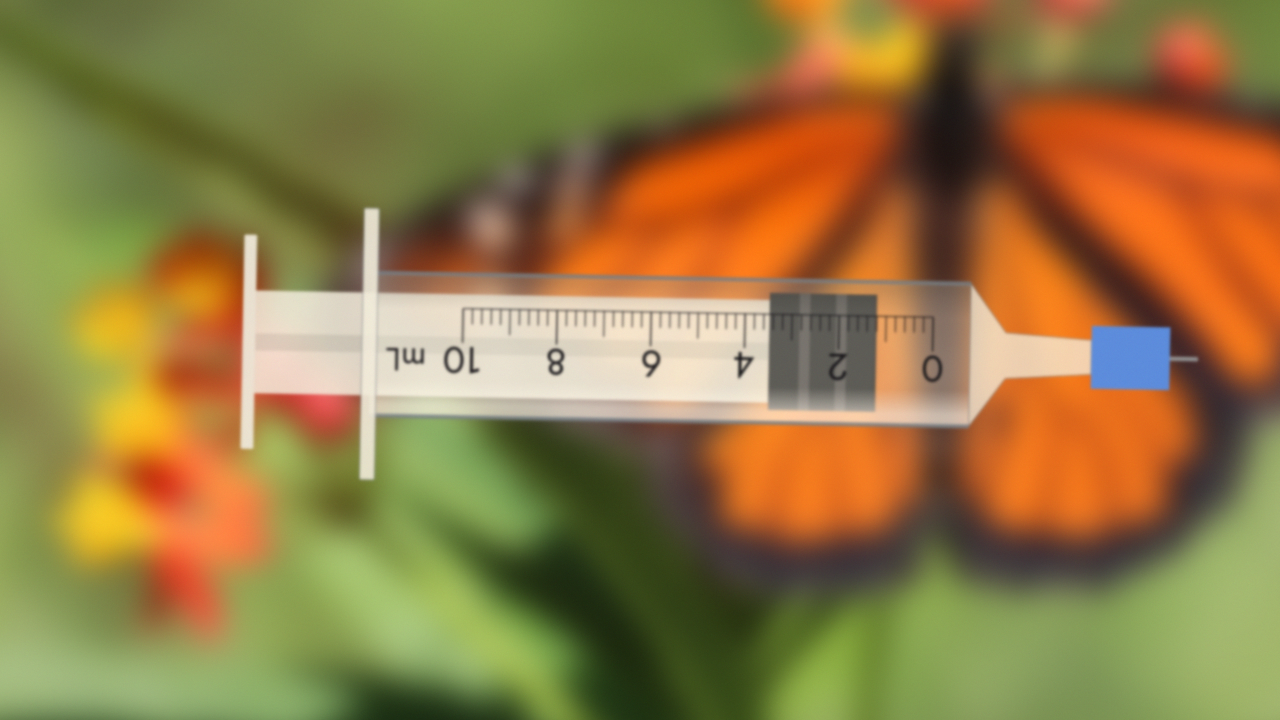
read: 1.2 mL
